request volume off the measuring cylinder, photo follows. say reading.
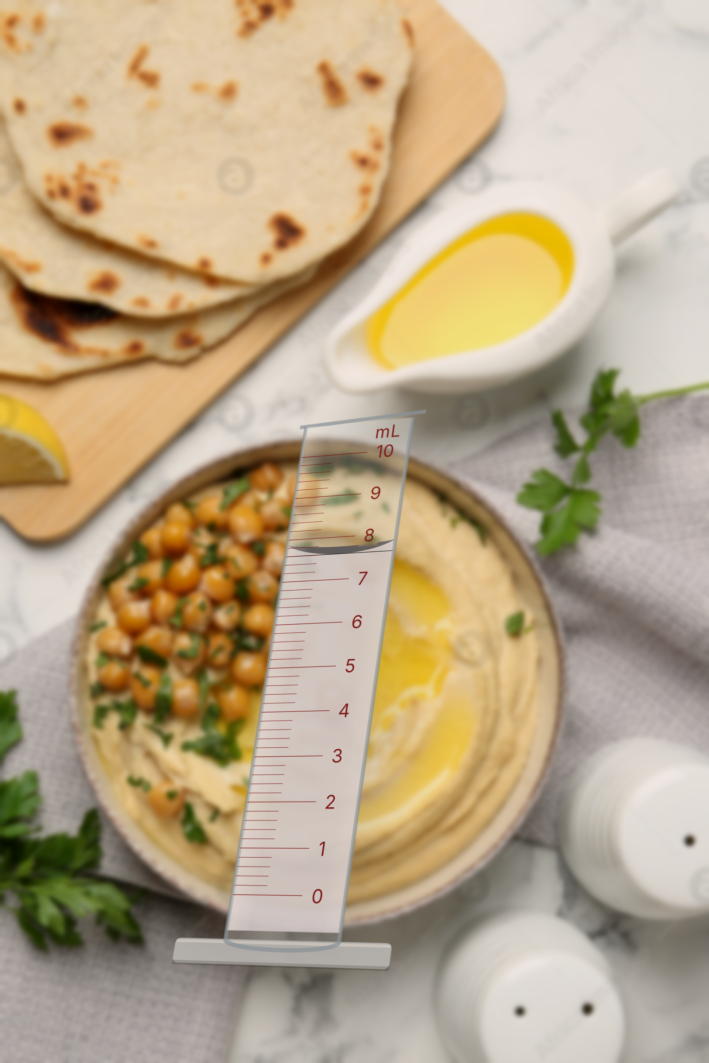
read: 7.6 mL
